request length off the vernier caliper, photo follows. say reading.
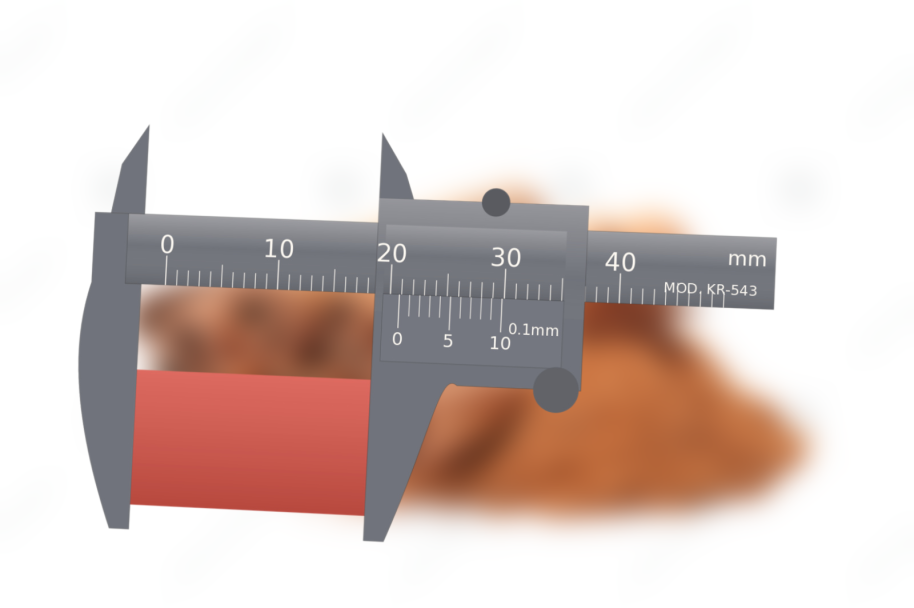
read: 20.8 mm
